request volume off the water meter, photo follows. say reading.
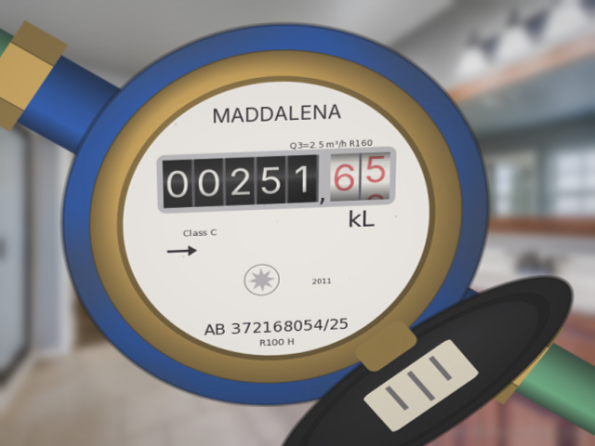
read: 251.65 kL
